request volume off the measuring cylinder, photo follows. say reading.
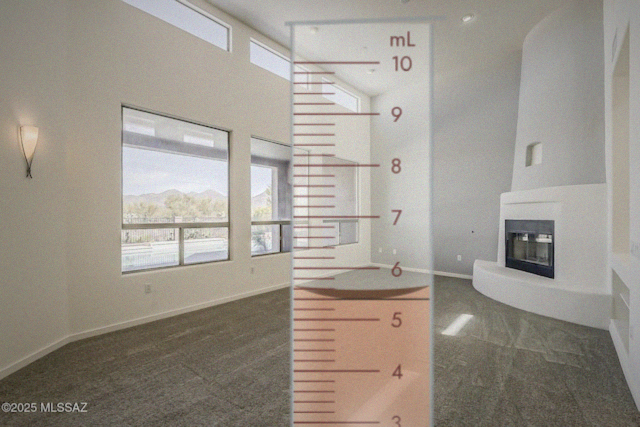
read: 5.4 mL
